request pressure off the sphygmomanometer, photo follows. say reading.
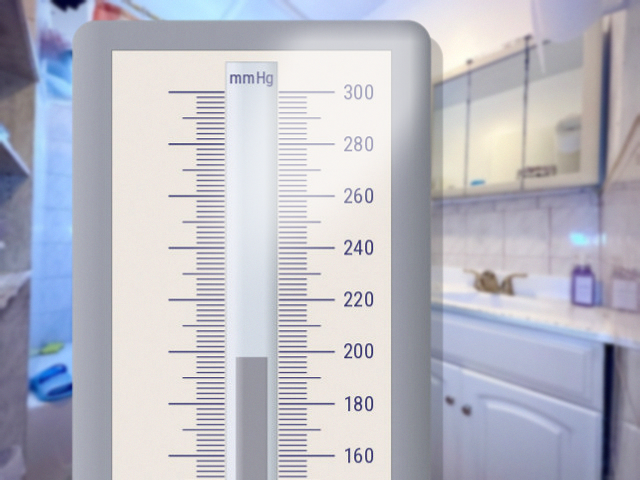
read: 198 mmHg
